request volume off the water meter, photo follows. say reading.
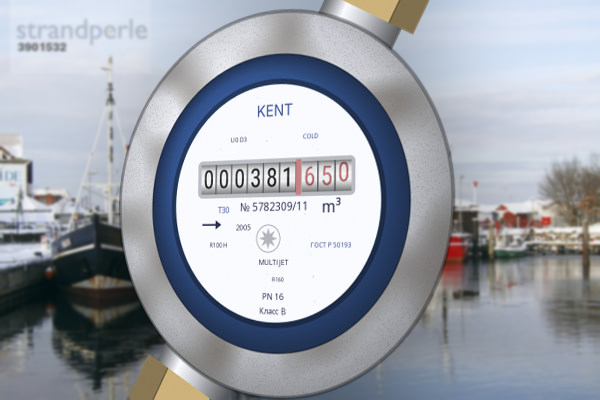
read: 381.650 m³
